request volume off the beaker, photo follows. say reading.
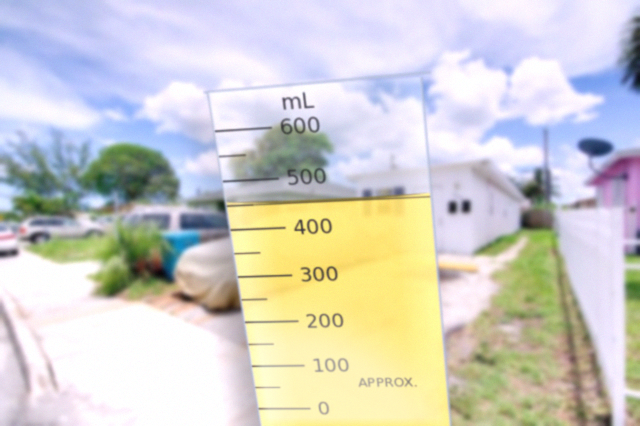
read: 450 mL
